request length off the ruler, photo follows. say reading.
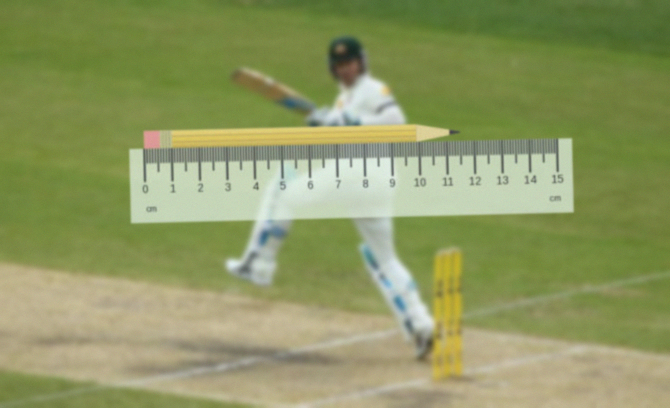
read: 11.5 cm
